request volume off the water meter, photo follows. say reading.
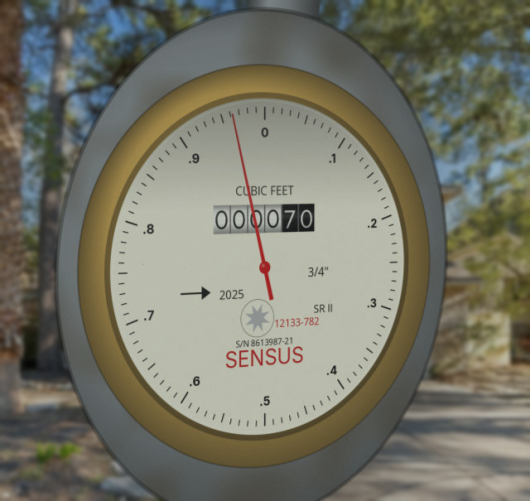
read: 69.96 ft³
